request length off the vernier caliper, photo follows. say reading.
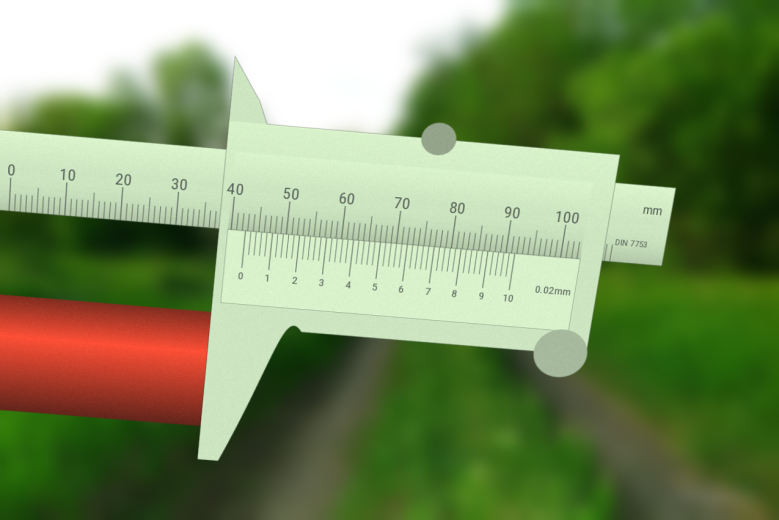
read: 42.6 mm
